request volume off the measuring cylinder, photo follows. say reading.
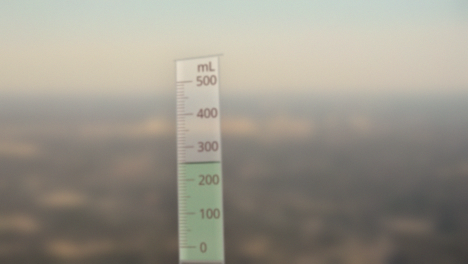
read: 250 mL
